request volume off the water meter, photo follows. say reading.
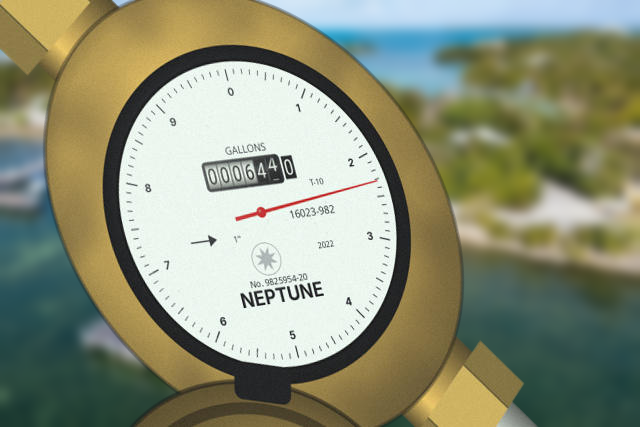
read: 6442.3 gal
